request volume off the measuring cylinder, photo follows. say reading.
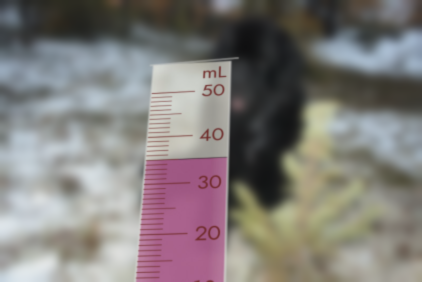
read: 35 mL
